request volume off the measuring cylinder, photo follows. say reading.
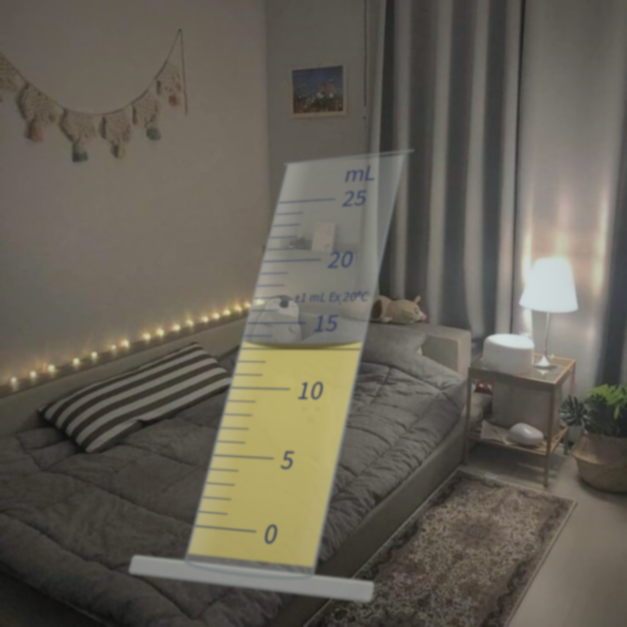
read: 13 mL
